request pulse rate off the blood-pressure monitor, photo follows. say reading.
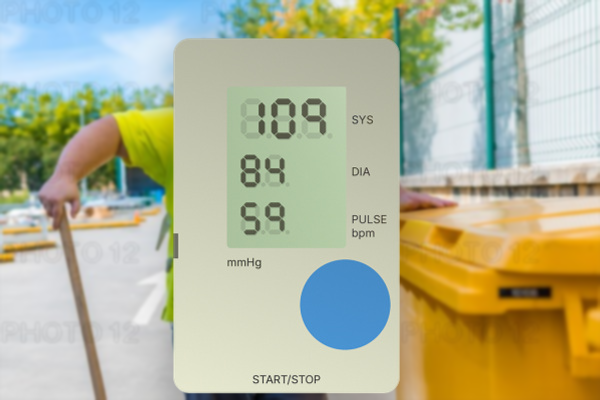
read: 59 bpm
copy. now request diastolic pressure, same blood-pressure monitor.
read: 84 mmHg
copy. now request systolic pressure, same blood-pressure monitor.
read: 109 mmHg
